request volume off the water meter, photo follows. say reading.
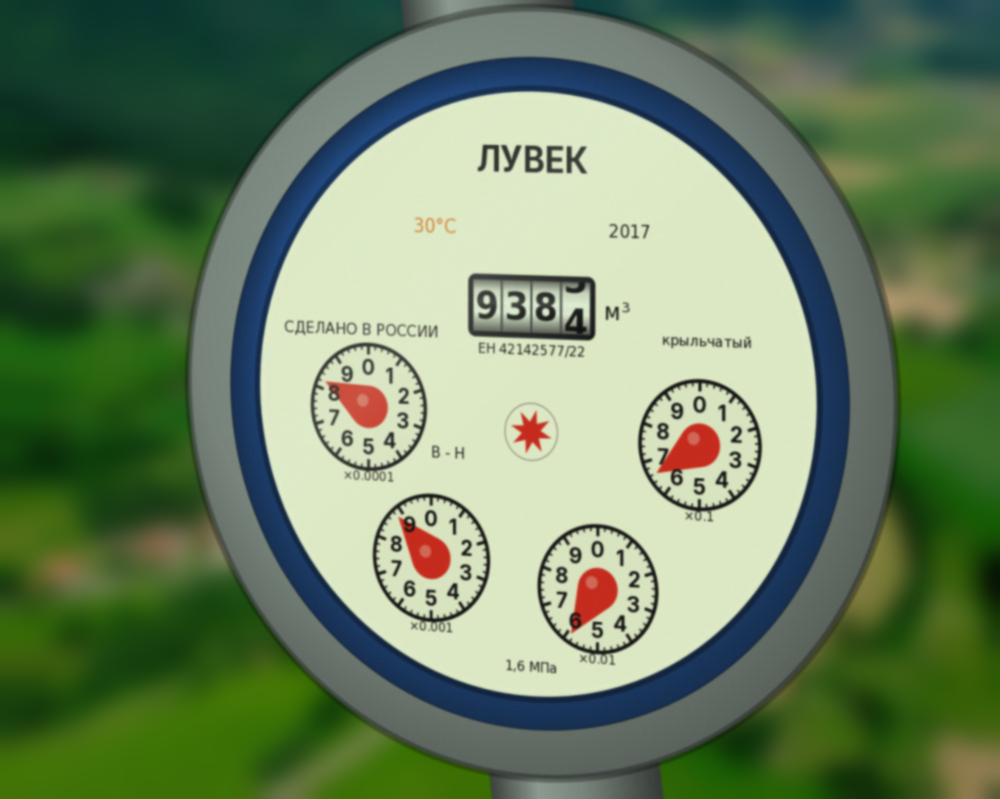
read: 9383.6588 m³
